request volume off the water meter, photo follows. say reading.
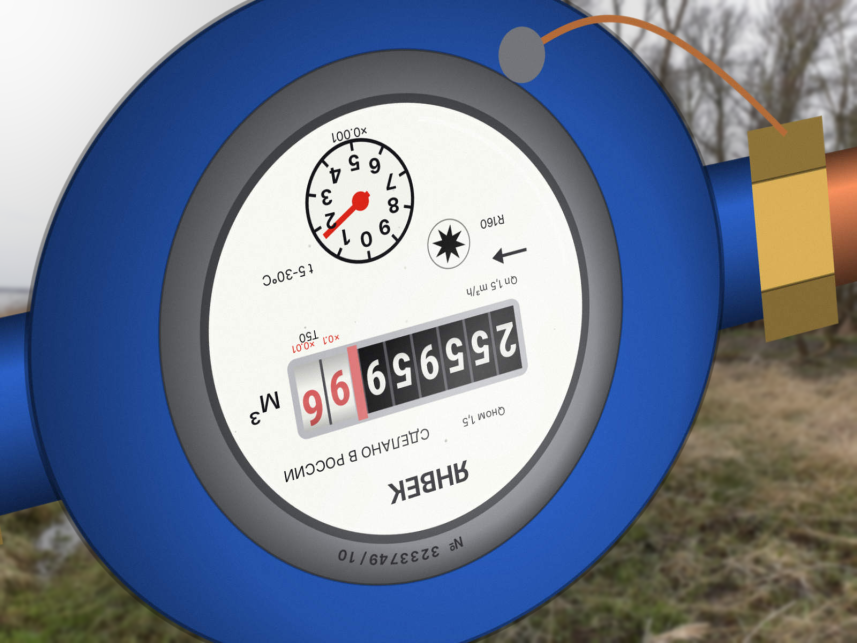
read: 255959.961 m³
